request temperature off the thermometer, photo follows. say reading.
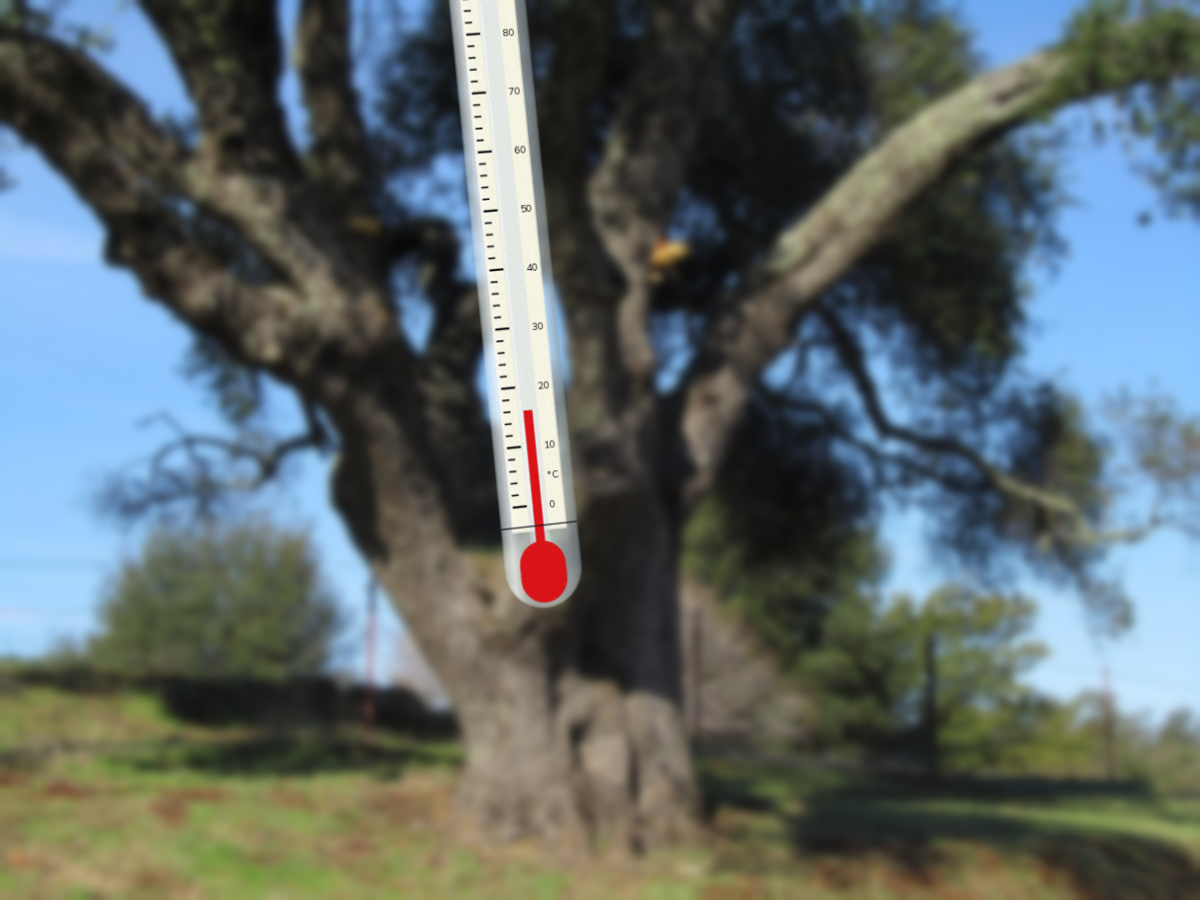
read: 16 °C
